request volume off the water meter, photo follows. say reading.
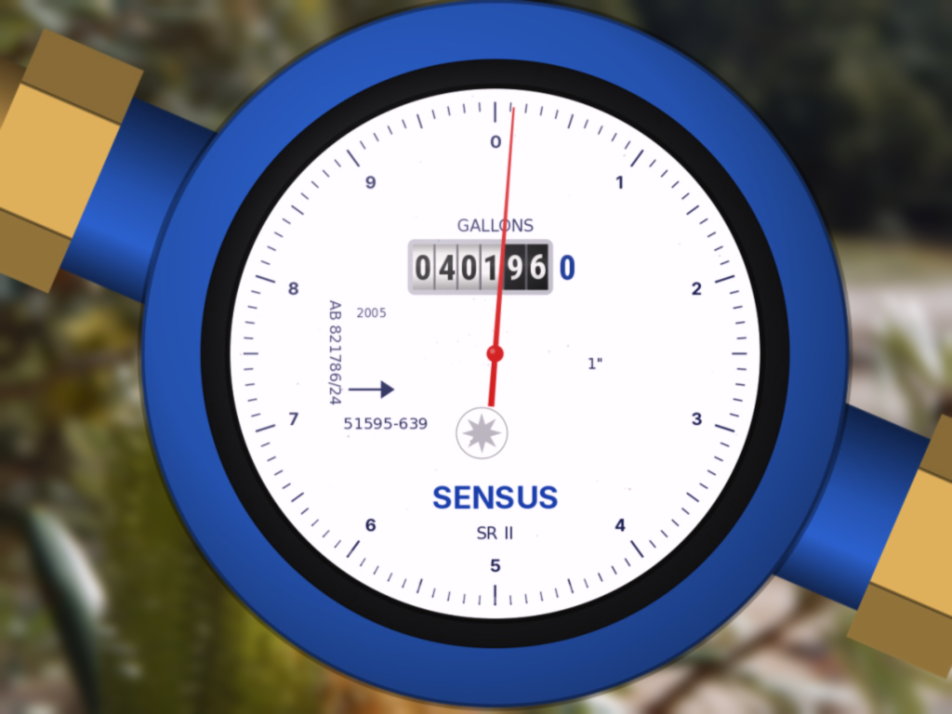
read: 401960.1 gal
